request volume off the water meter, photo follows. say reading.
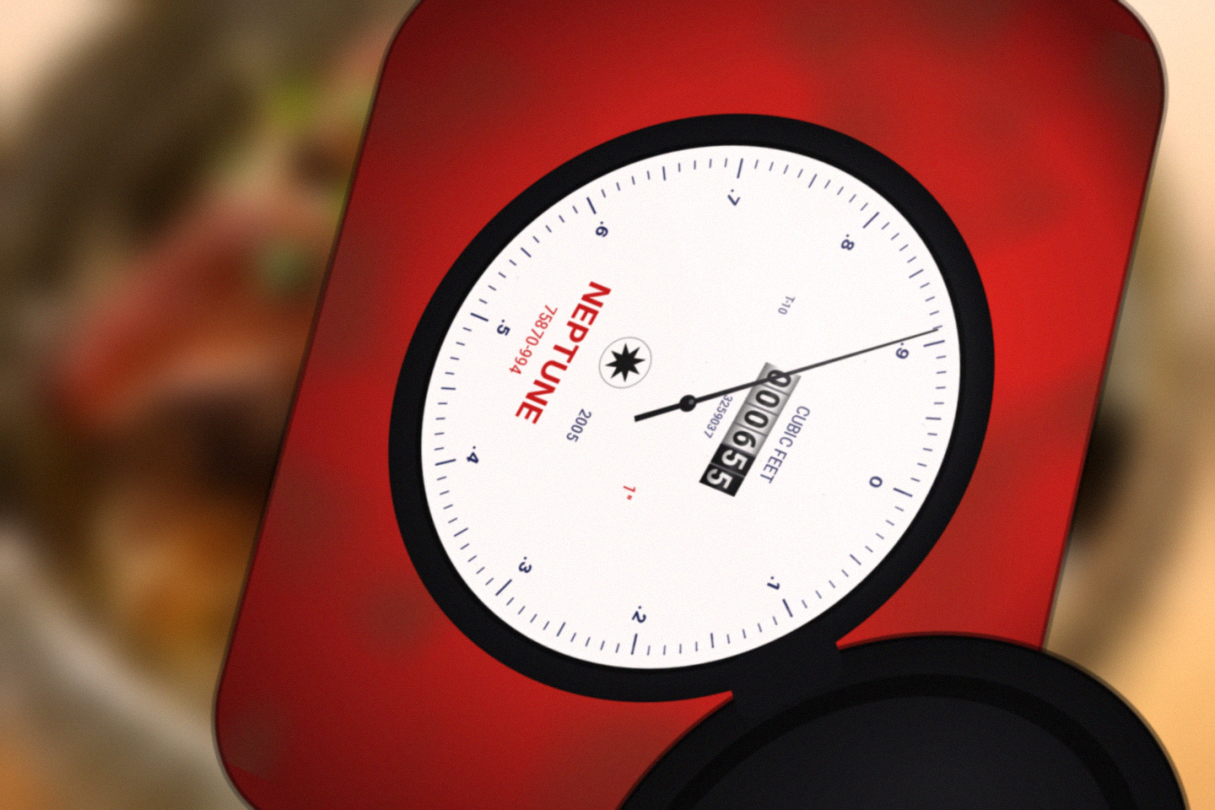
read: 654.89 ft³
